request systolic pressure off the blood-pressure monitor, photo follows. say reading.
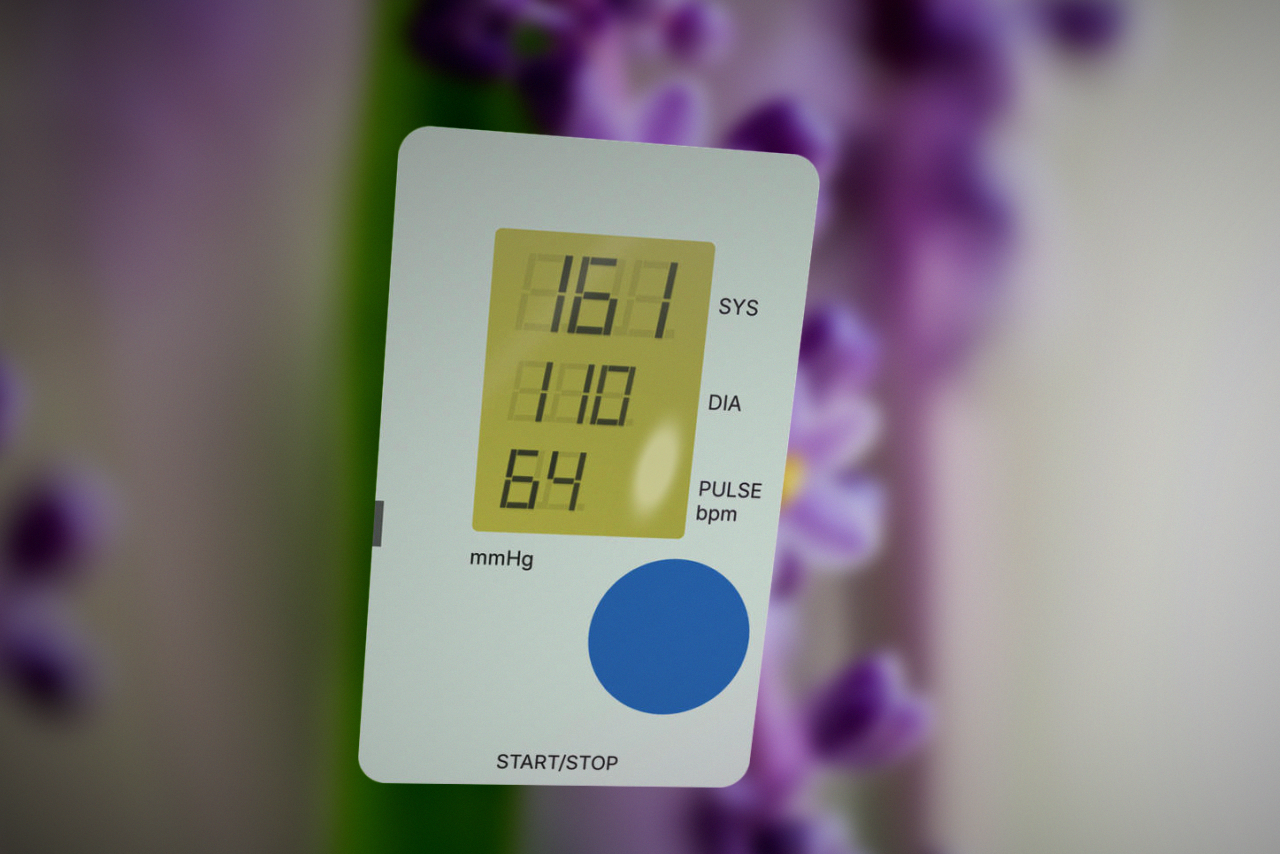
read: 161 mmHg
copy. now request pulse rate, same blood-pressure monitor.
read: 64 bpm
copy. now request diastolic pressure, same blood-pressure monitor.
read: 110 mmHg
